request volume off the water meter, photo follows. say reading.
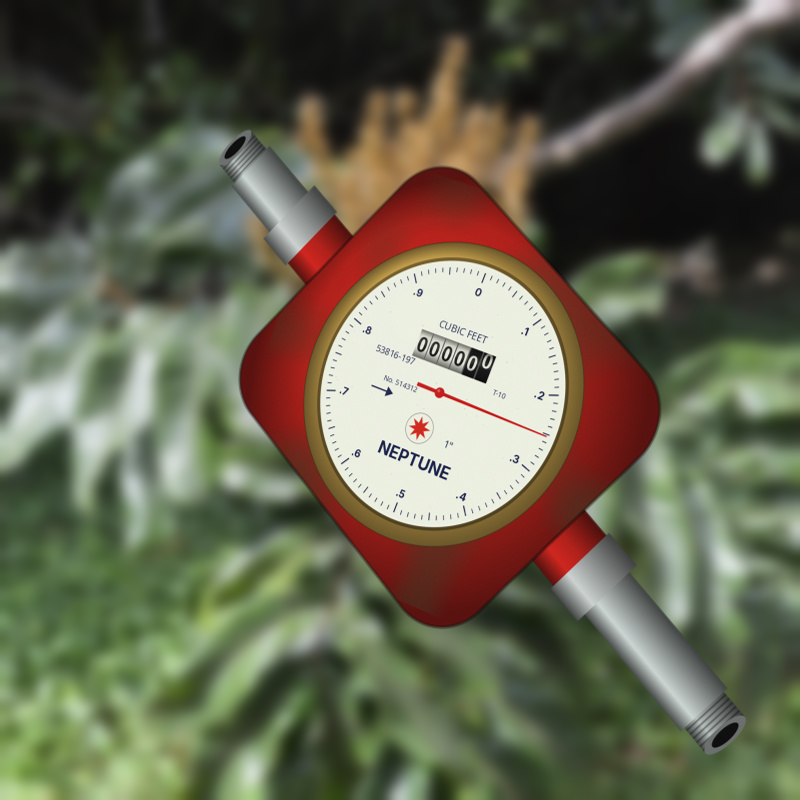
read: 0.25 ft³
